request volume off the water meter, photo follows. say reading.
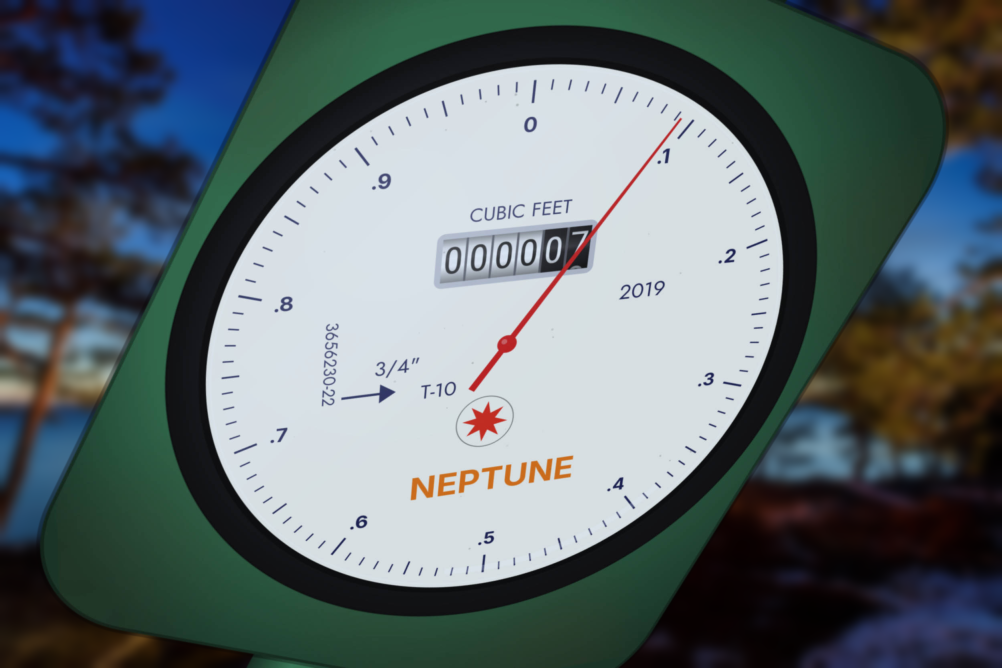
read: 7.09 ft³
